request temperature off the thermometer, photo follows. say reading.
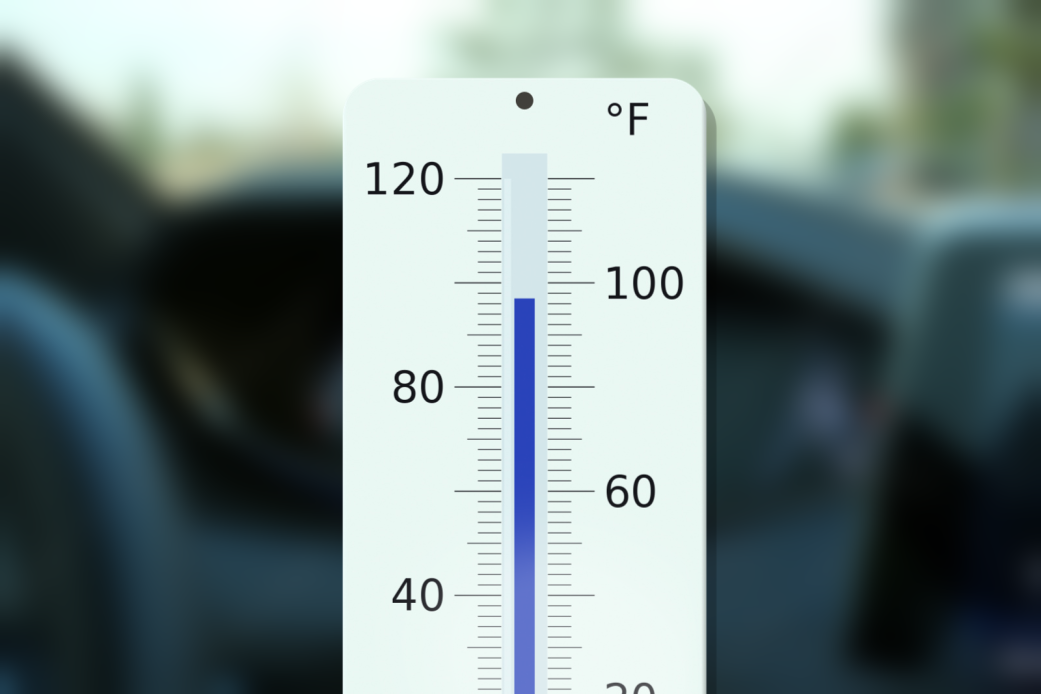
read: 97 °F
